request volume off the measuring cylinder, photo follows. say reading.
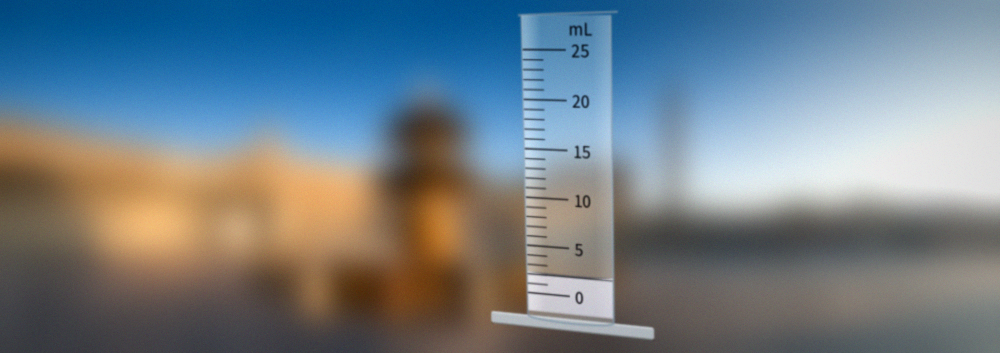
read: 2 mL
